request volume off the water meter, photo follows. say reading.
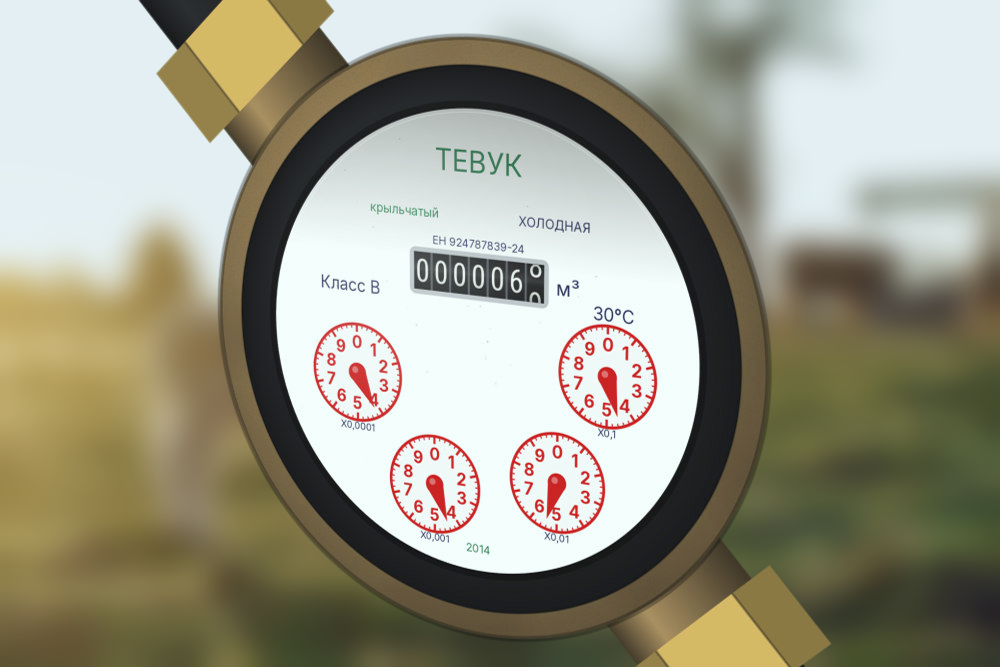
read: 68.4544 m³
